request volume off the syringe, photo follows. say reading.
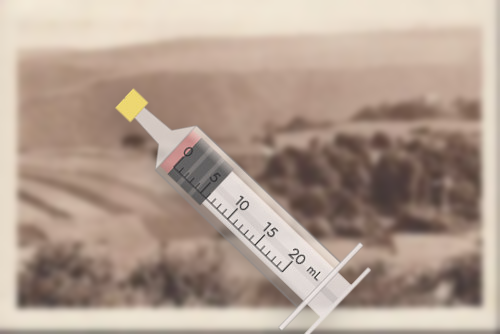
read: 0 mL
